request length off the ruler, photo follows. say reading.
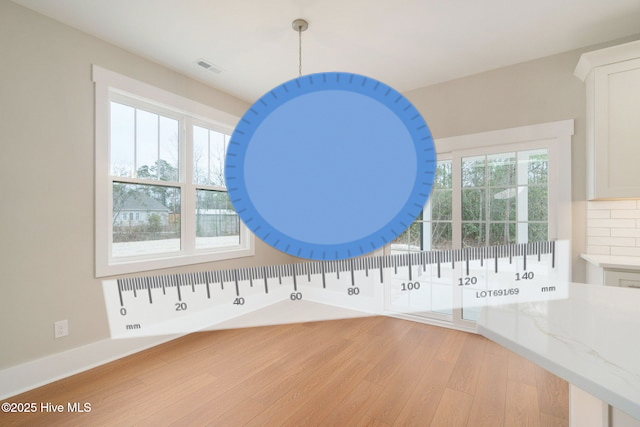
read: 70 mm
